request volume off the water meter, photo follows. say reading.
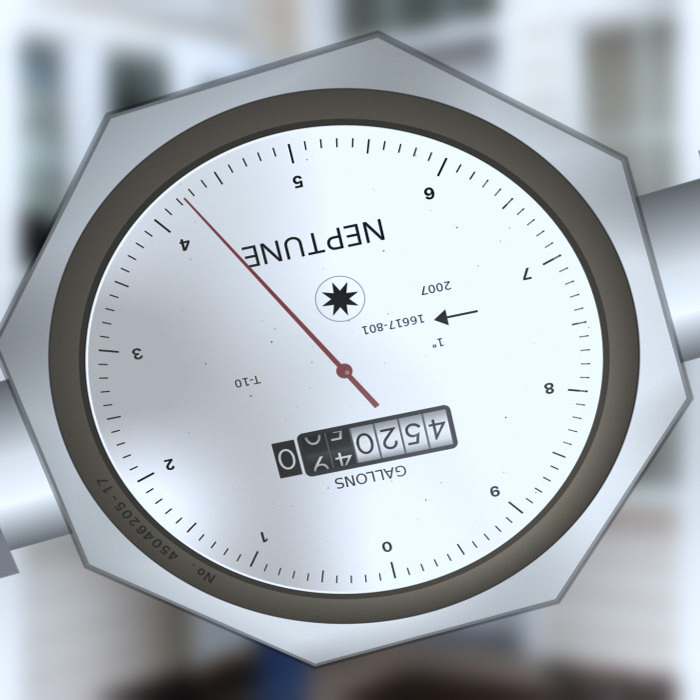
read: 4520494.2 gal
